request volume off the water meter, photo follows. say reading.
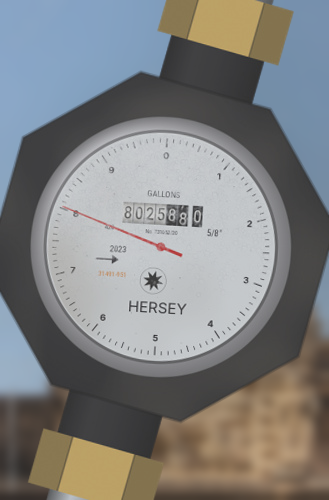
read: 8025878.0 gal
